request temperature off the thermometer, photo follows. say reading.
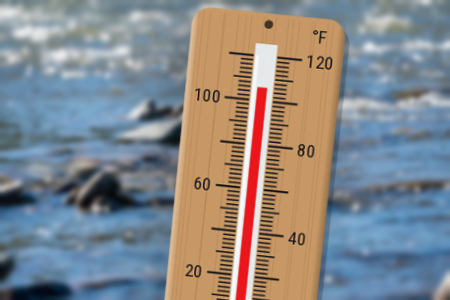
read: 106 °F
